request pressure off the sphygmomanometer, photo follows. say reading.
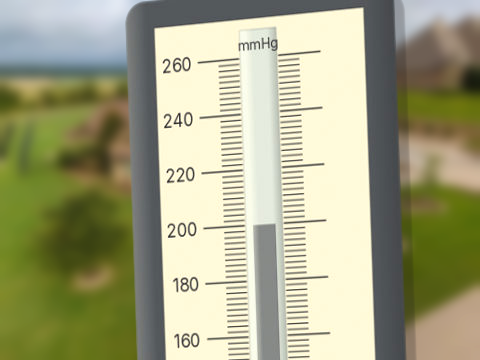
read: 200 mmHg
